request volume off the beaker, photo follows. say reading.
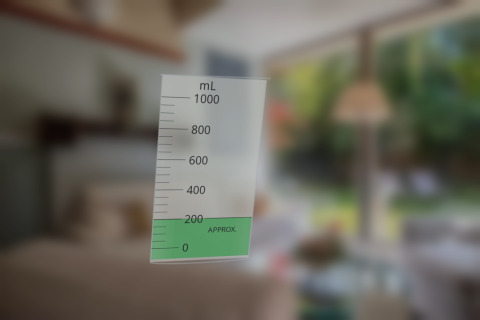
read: 200 mL
